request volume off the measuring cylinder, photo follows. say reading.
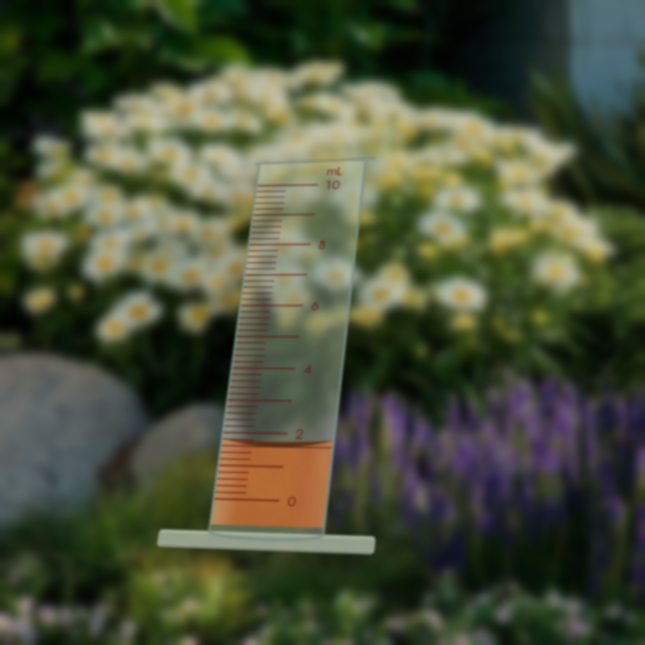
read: 1.6 mL
